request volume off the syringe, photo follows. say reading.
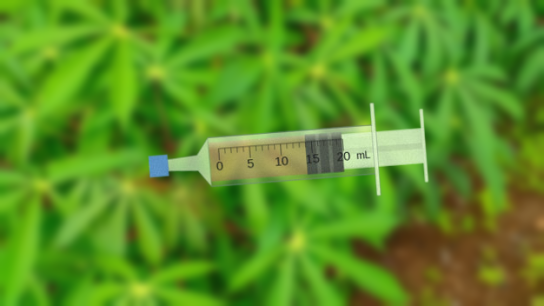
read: 14 mL
